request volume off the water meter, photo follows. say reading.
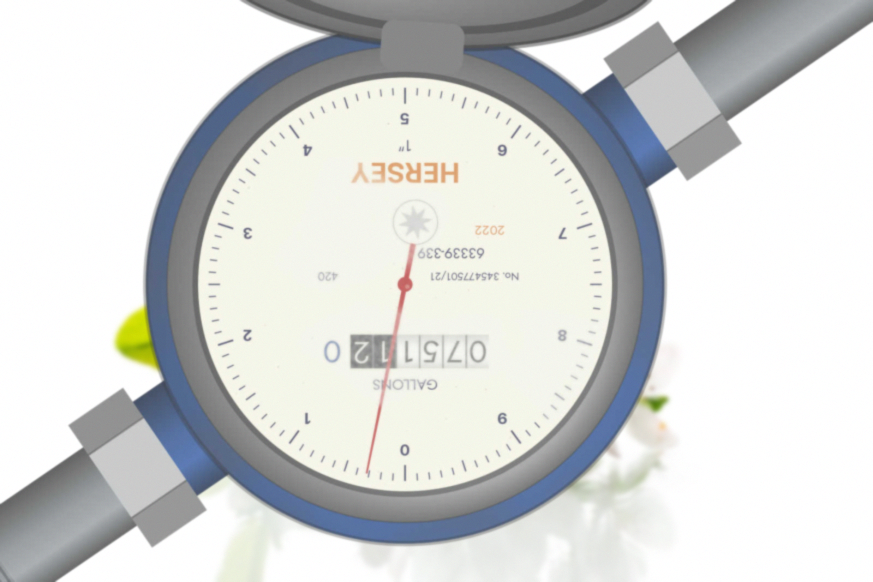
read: 751120.3 gal
